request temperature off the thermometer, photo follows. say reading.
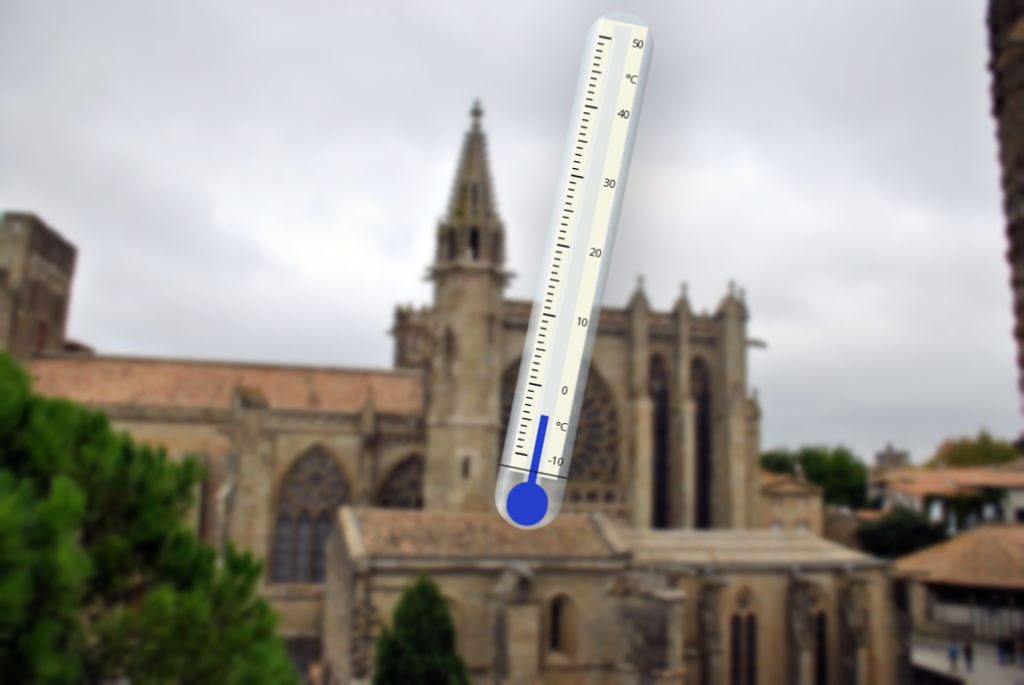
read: -4 °C
